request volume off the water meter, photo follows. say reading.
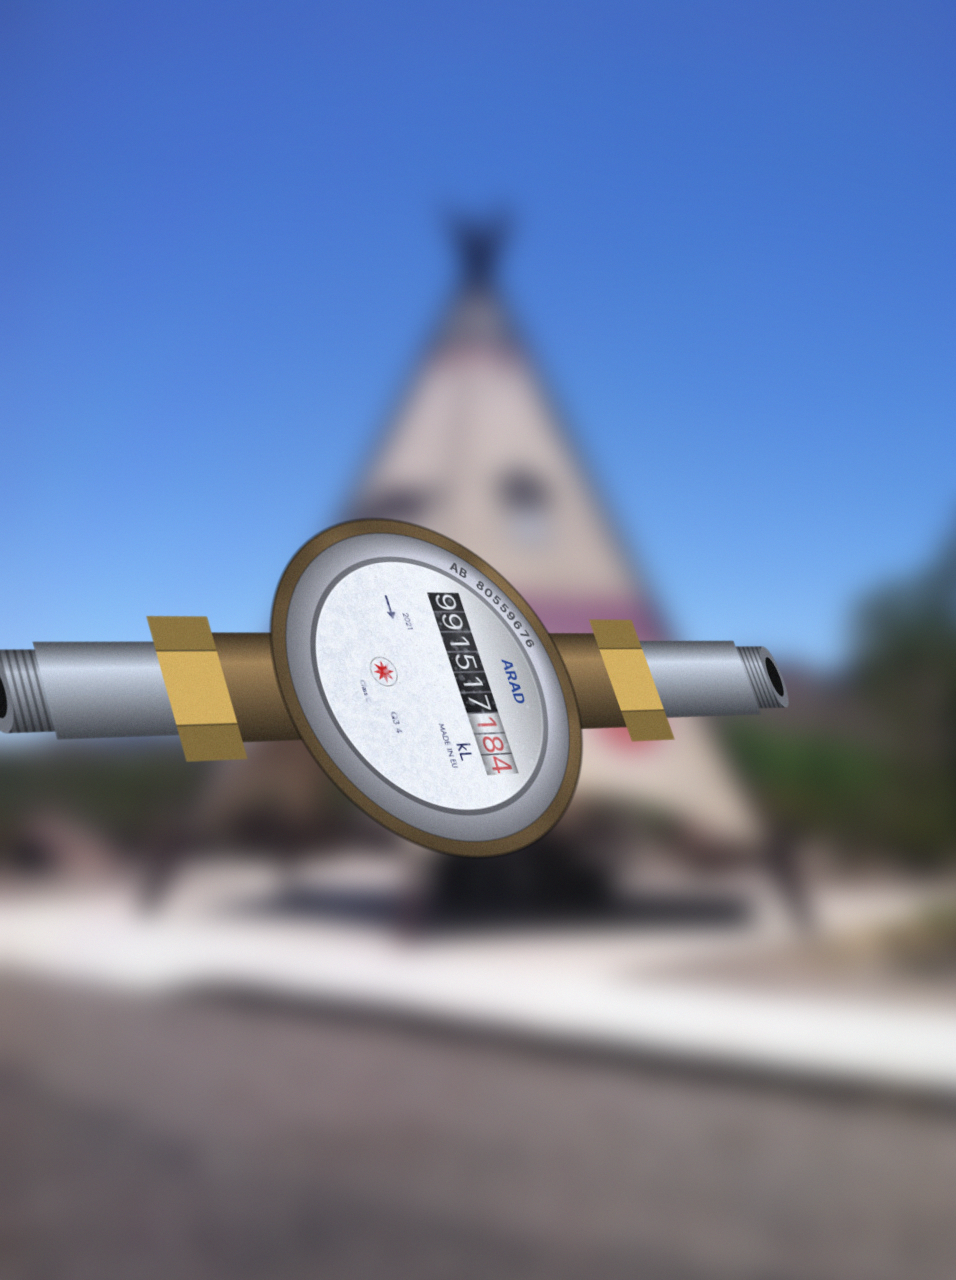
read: 991517.184 kL
